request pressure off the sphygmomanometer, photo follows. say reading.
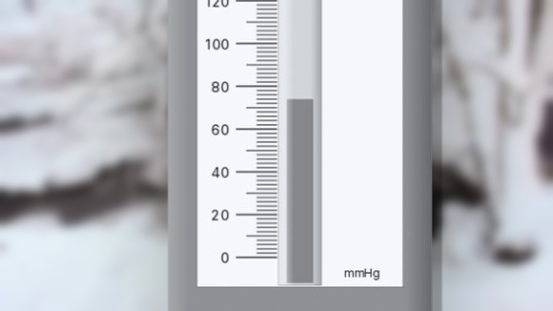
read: 74 mmHg
